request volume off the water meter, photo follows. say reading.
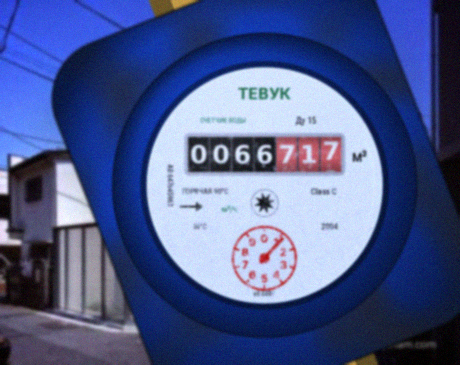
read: 66.7171 m³
